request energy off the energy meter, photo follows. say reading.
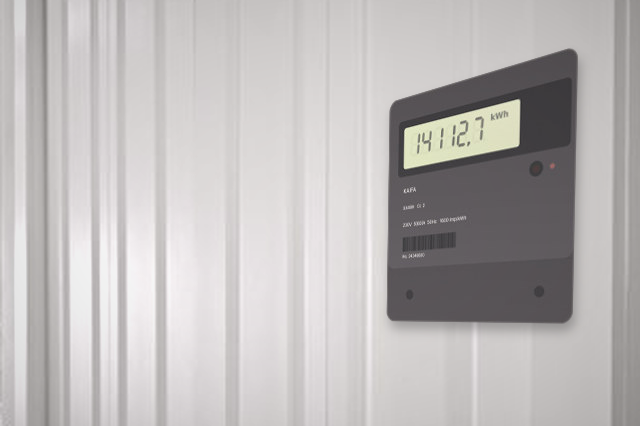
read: 14112.7 kWh
